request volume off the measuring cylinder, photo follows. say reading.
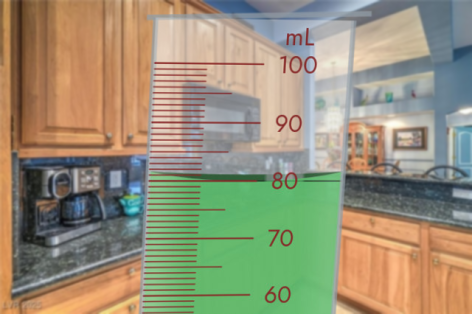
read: 80 mL
